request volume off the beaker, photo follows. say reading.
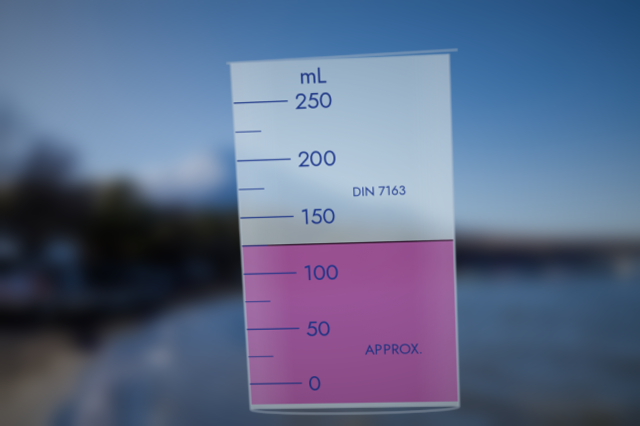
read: 125 mL
